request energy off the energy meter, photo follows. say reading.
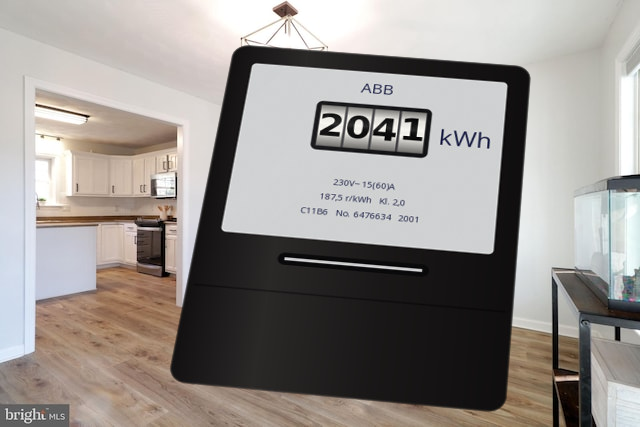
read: 2041 kWh
